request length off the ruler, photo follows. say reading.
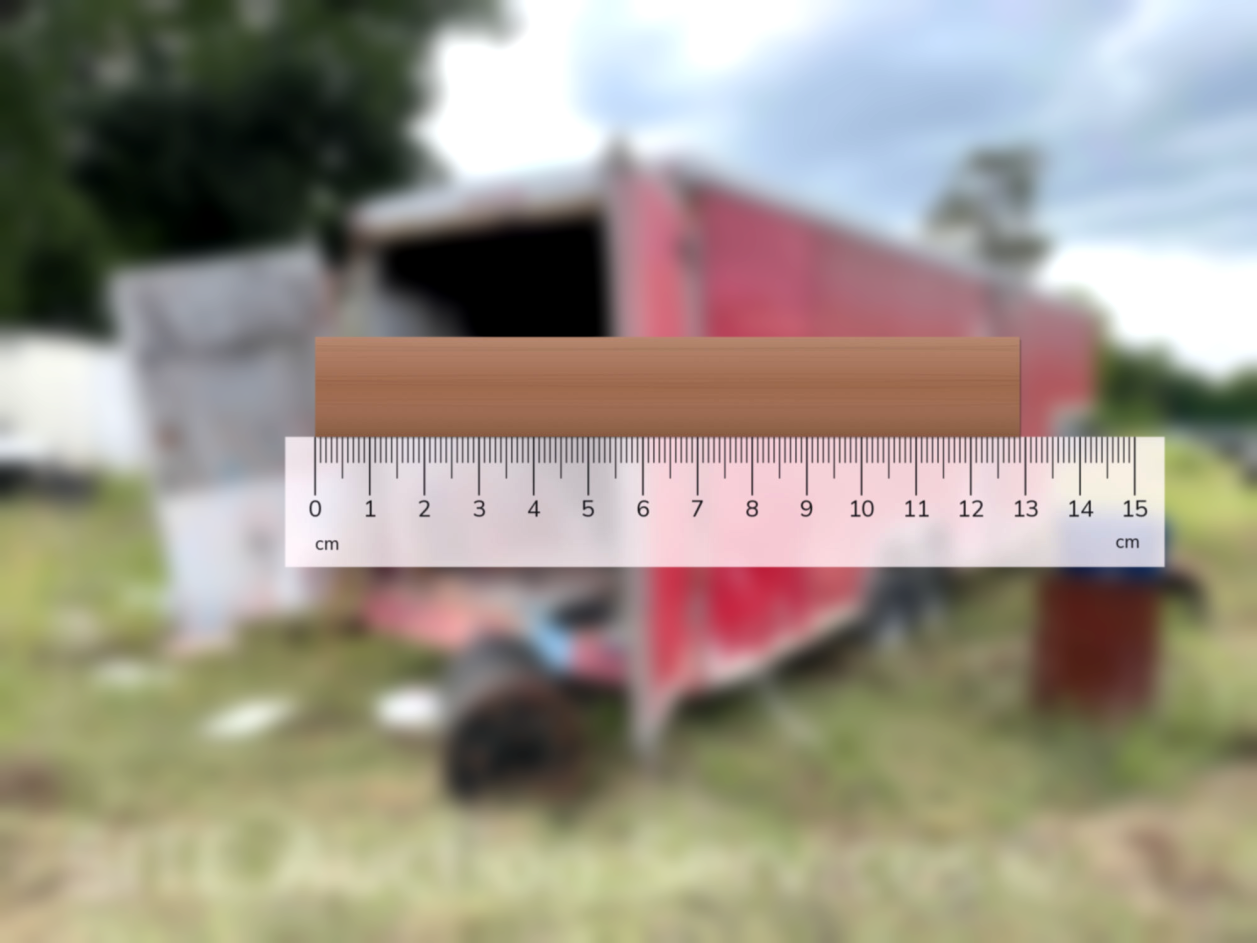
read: 12.9 cm
